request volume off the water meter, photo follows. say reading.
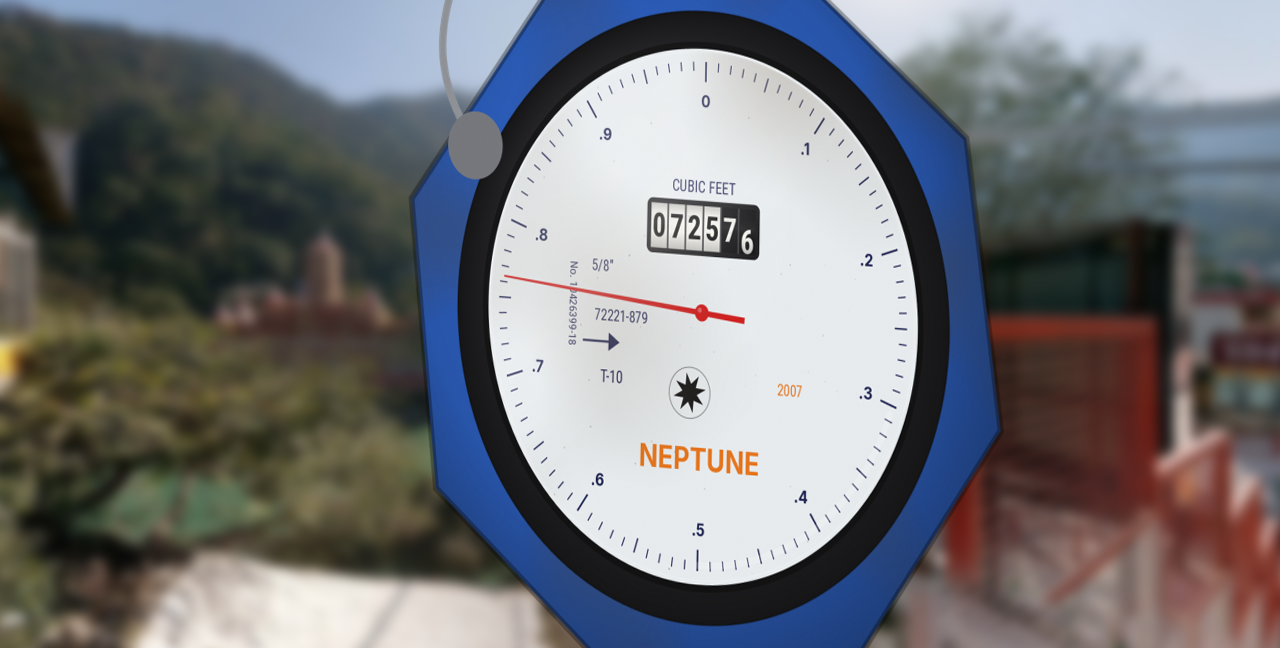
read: 72575.76 ft³
